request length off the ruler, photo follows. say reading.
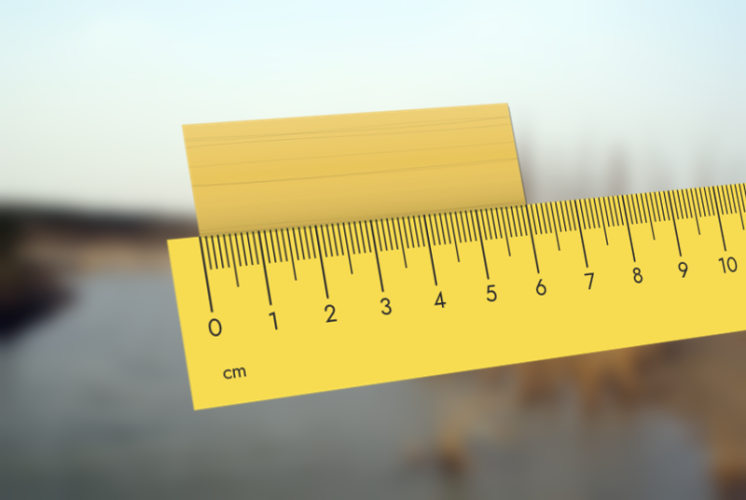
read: 6 cm
